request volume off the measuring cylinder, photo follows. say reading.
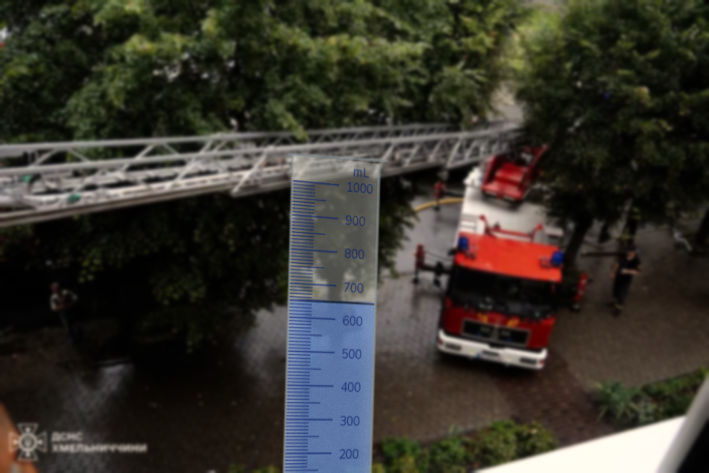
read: 650 mL
